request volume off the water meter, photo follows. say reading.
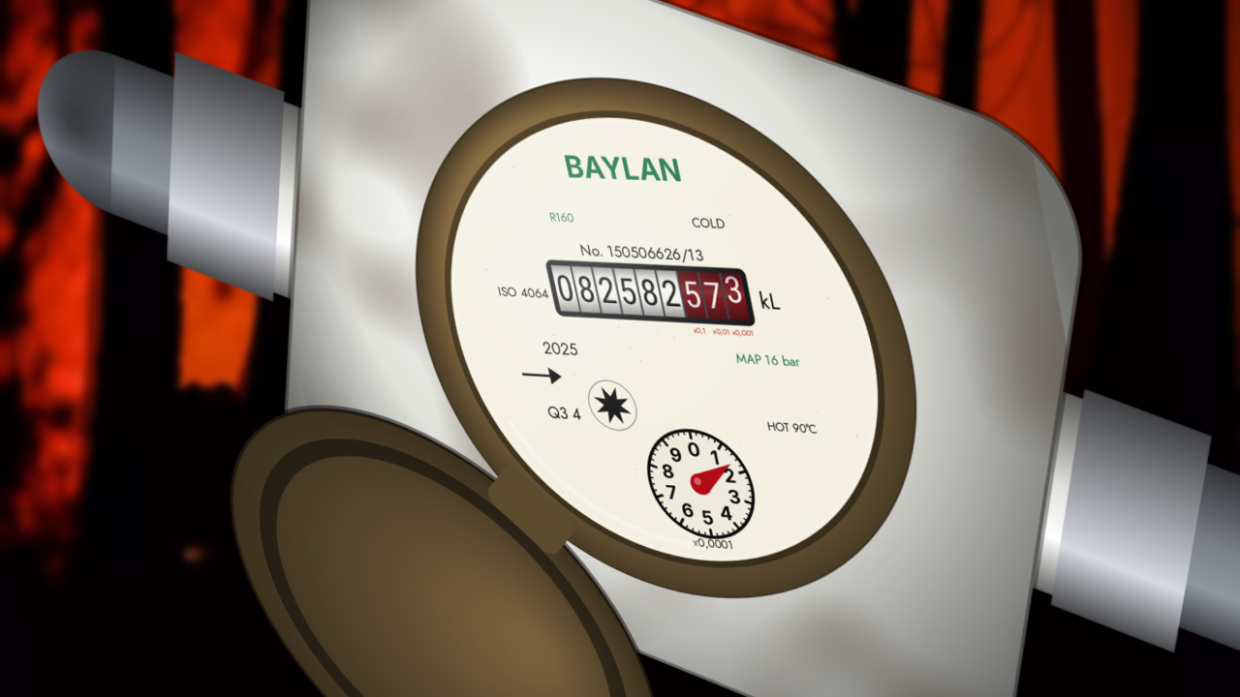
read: 82582.5731 kL
